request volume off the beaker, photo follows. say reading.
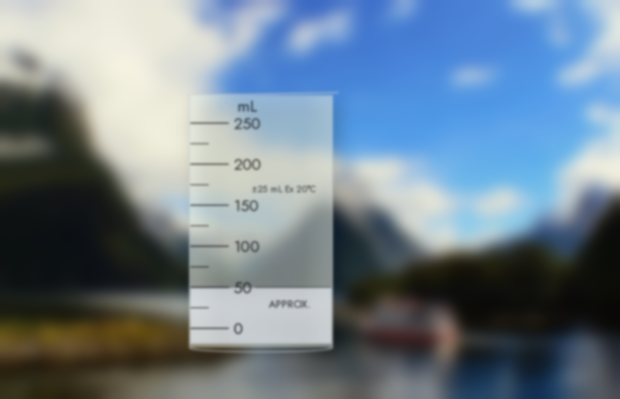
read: 50 mL
